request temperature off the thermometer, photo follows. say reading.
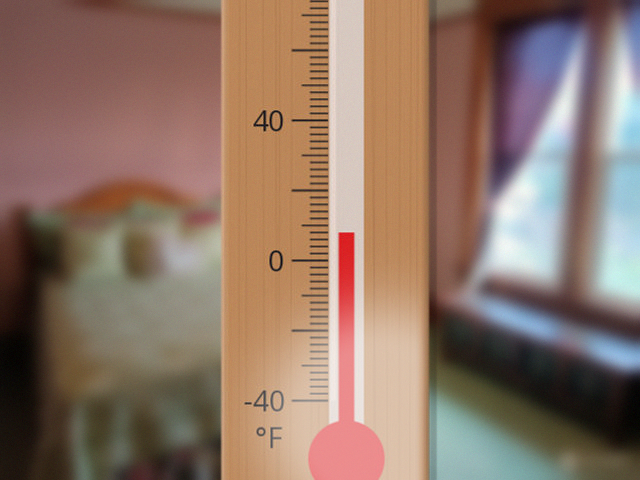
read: 8 °F
